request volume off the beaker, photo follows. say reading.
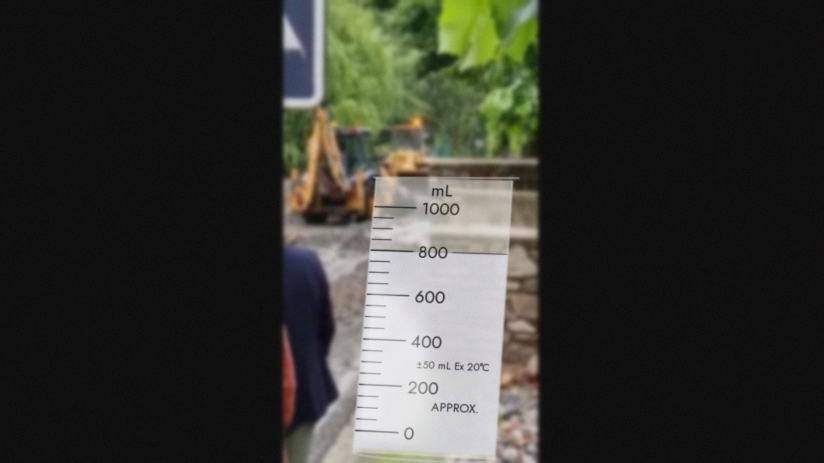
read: 800 mL
